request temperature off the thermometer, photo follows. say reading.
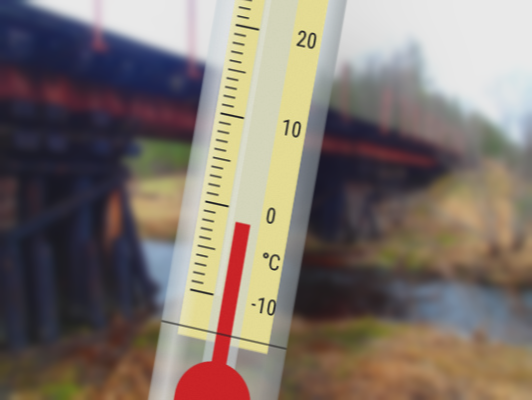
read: -1.5 °C
